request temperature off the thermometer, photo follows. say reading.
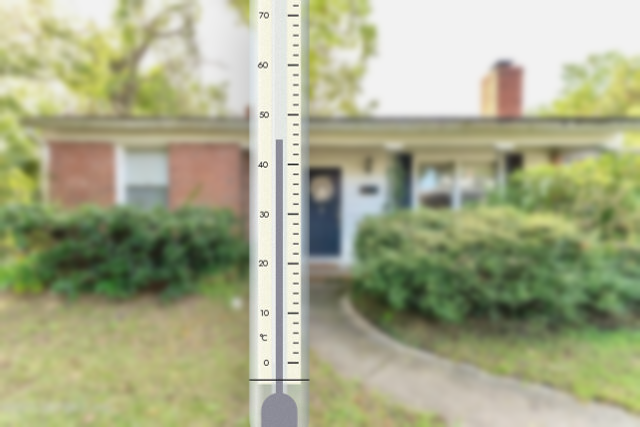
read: 45 °C
